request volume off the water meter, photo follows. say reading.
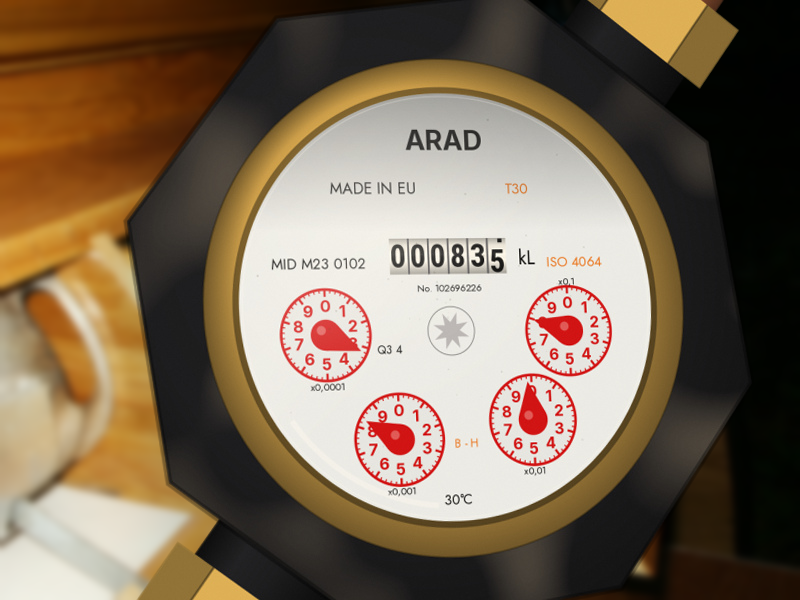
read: 834.7983 kL
